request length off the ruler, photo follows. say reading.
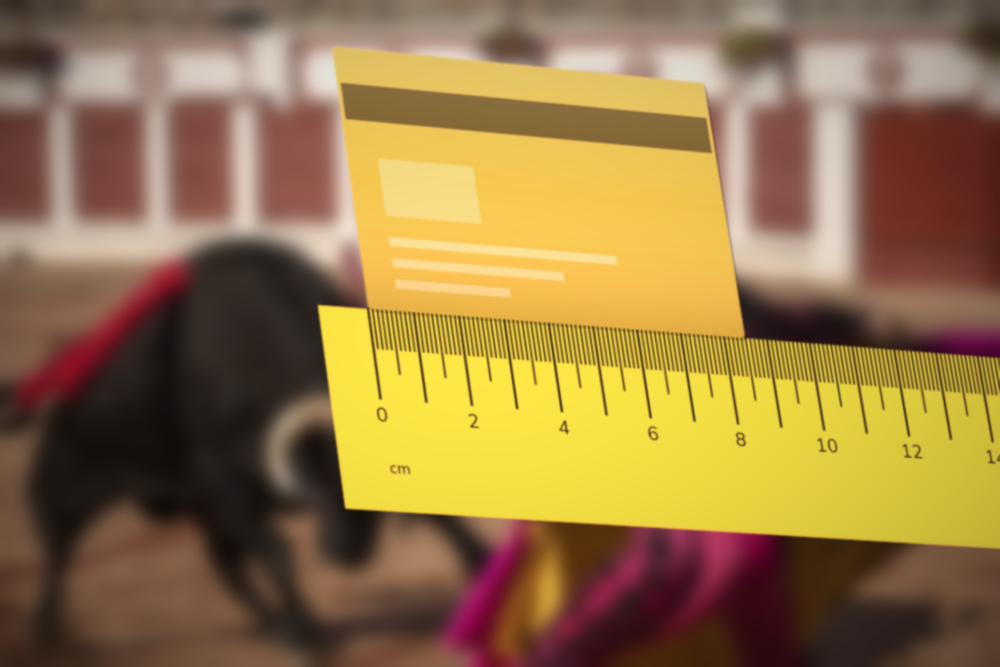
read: 8.5 cm
